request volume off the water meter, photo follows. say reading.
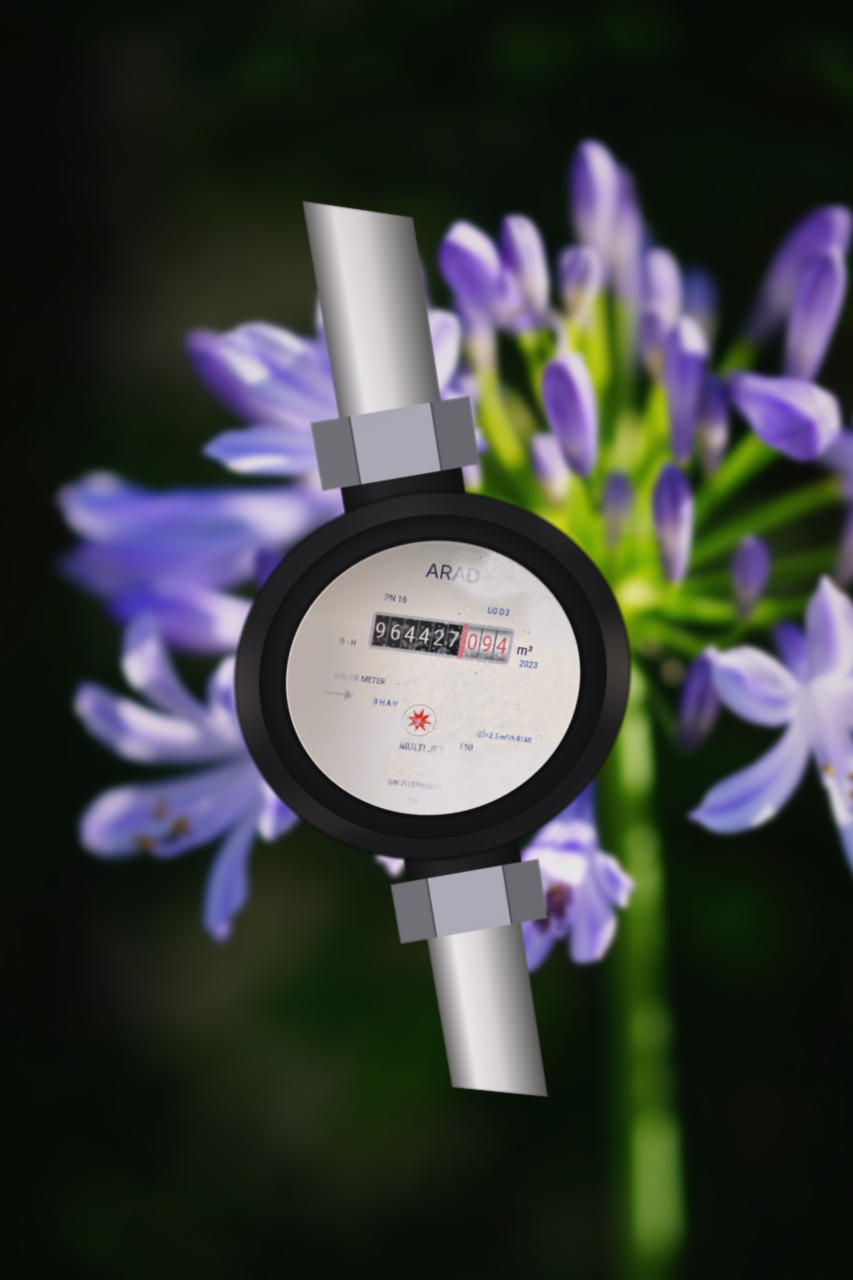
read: 964427.094 m³
